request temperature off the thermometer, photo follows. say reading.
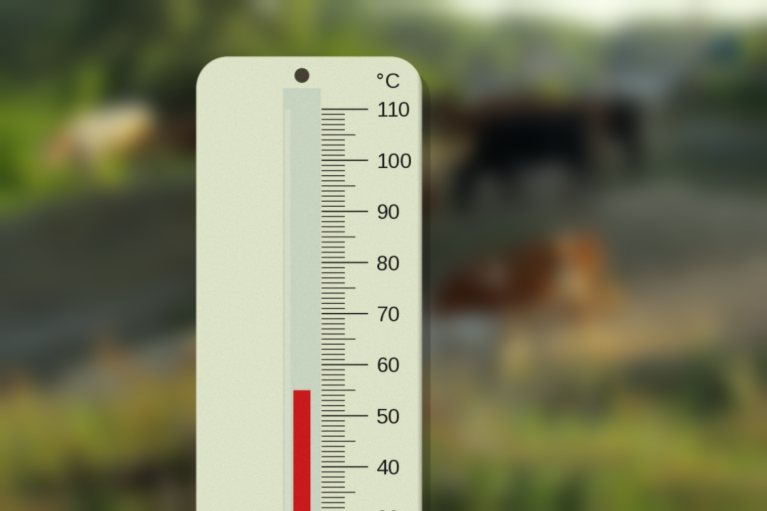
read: 55 °C
